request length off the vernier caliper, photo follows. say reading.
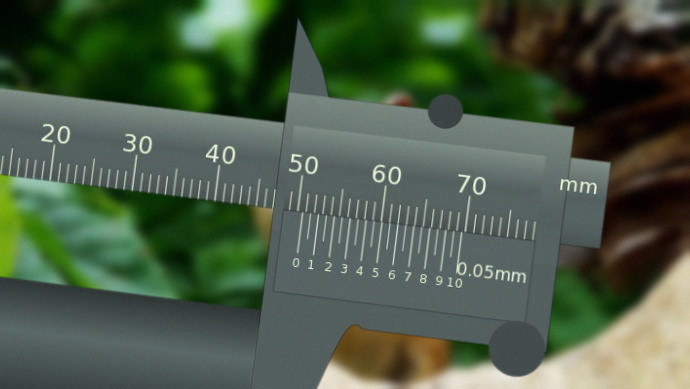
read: 50.6 mm
